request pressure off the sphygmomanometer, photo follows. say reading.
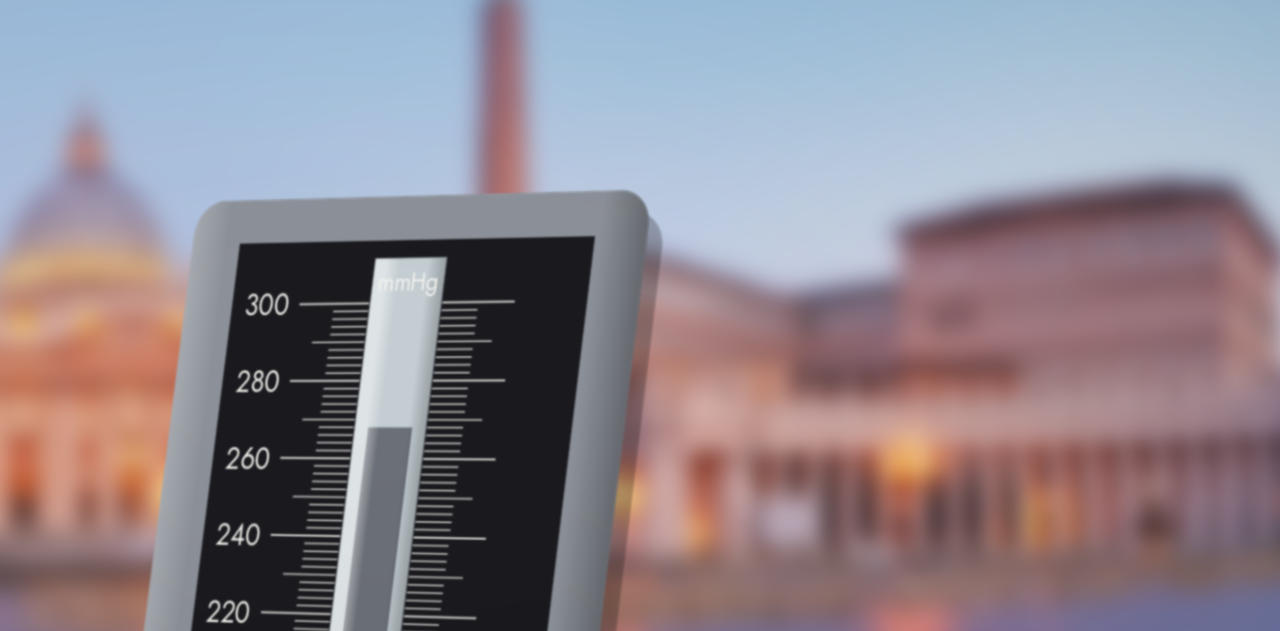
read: 268 mmHg
